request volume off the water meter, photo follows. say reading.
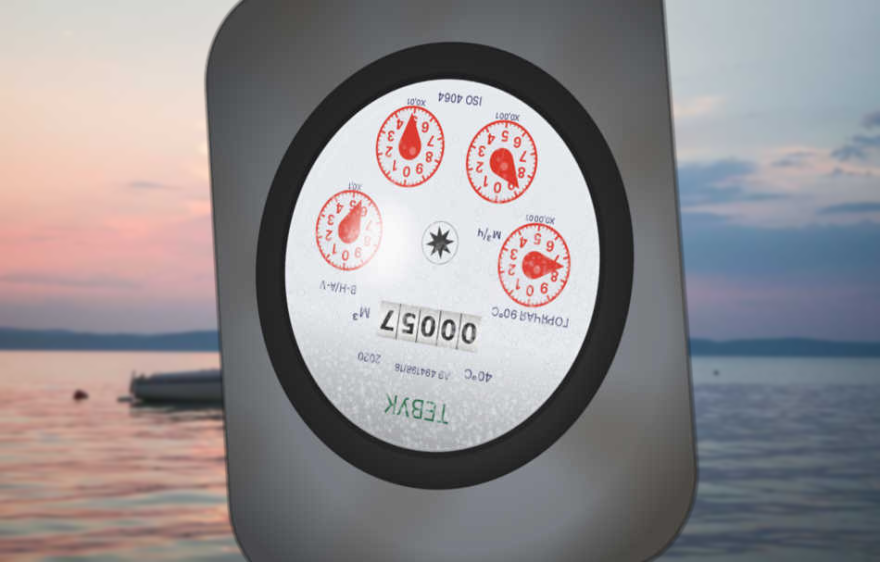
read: 57.5487 m³
